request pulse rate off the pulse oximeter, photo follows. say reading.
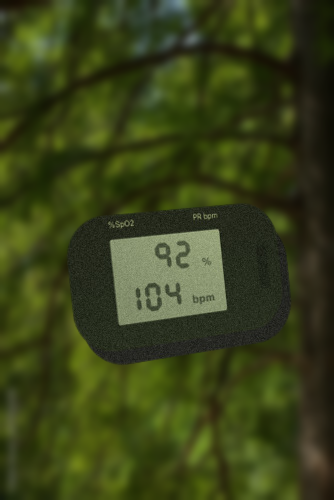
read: 104 bpm
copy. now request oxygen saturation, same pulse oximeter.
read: 92 %
